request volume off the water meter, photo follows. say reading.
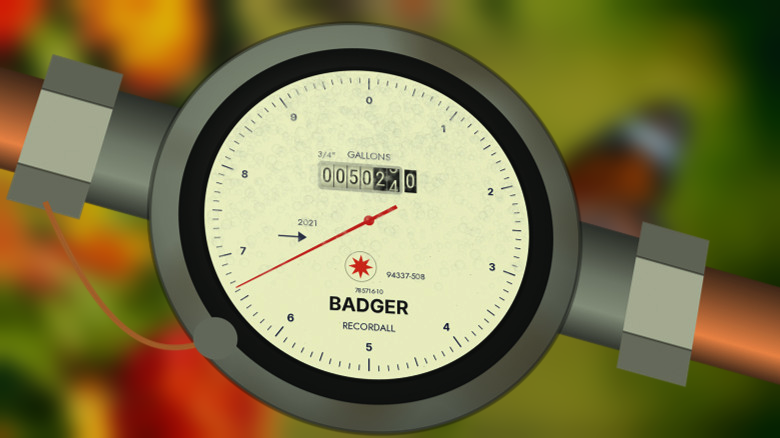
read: 50236.6 gal
